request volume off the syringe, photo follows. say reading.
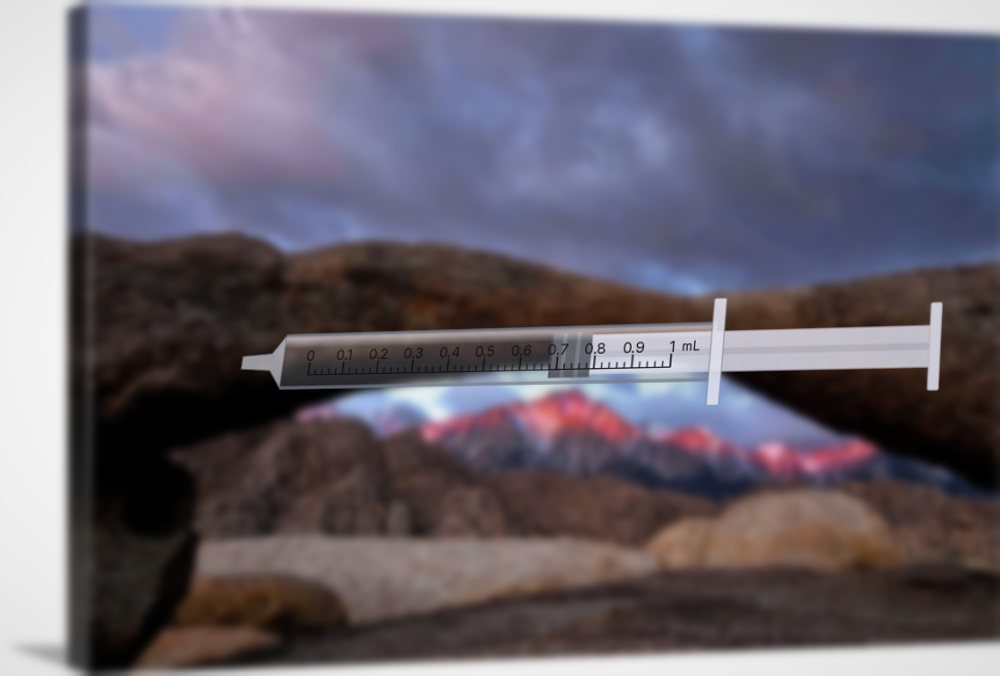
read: 0.68 mL
